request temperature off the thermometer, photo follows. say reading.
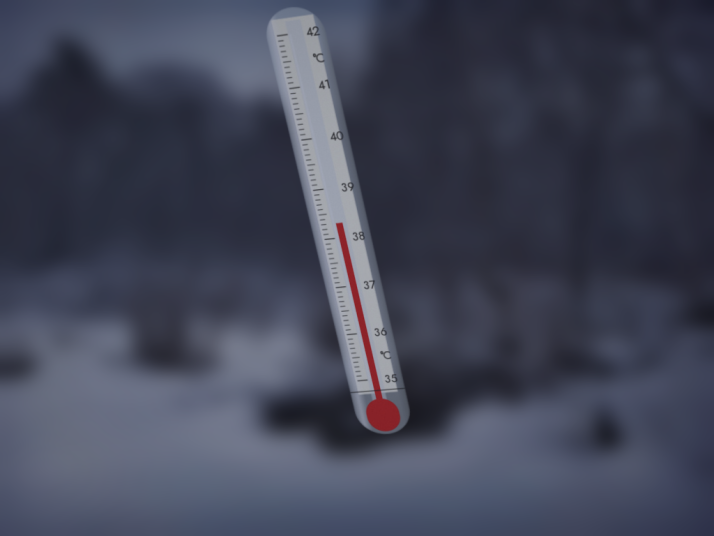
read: 38.3 °C
